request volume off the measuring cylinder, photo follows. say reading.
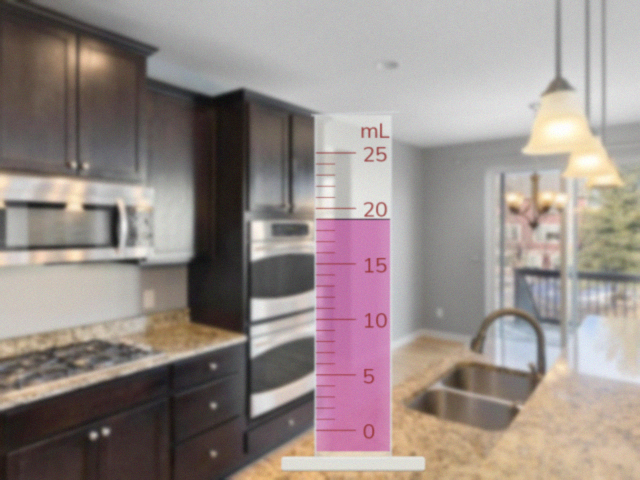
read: 19 mL
